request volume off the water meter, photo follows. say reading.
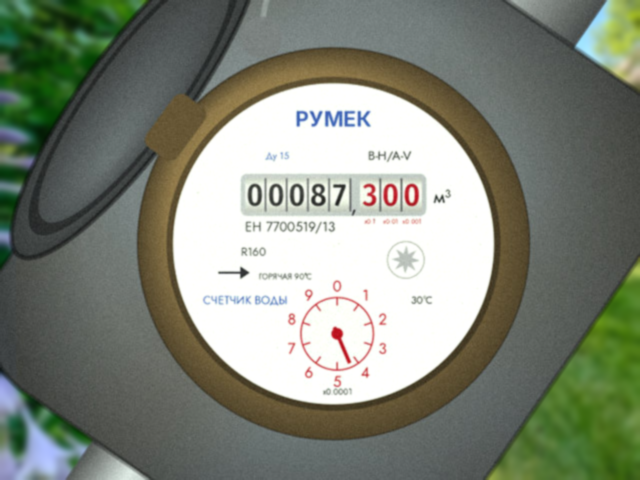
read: 87.3004 m³
